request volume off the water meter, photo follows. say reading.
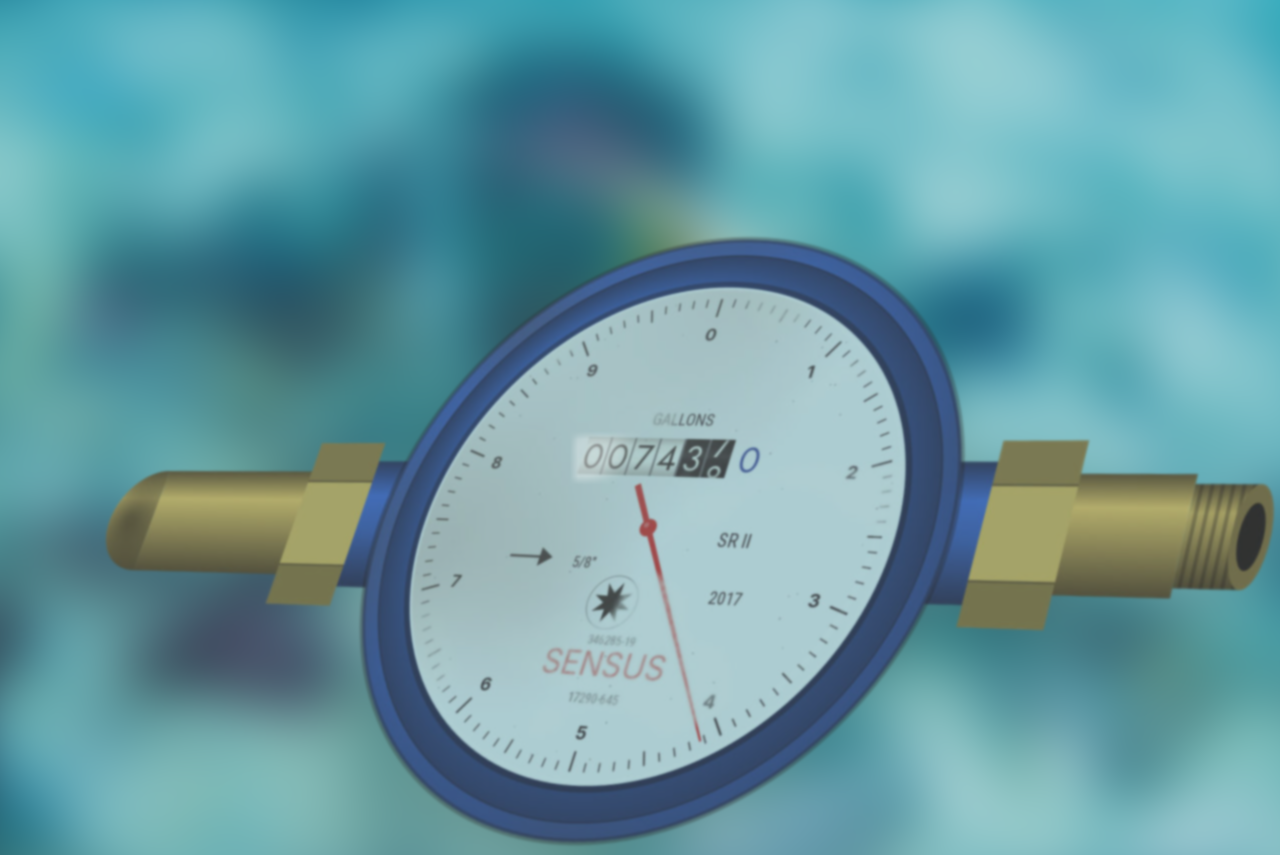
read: 74374.1 gal
